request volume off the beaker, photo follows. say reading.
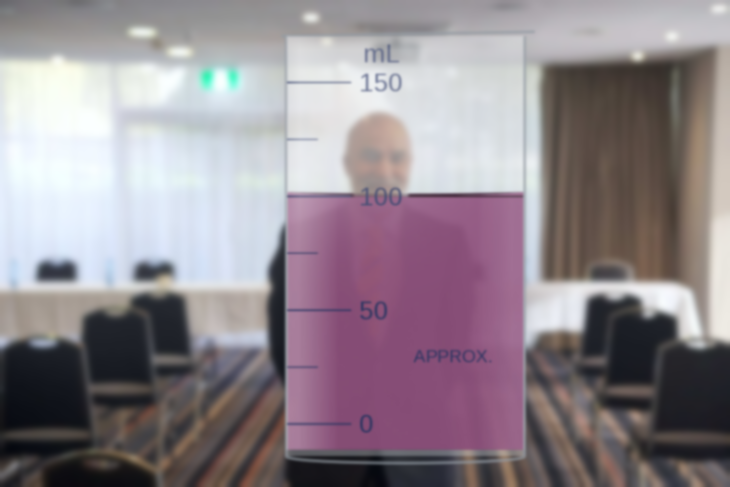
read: 100 mL
